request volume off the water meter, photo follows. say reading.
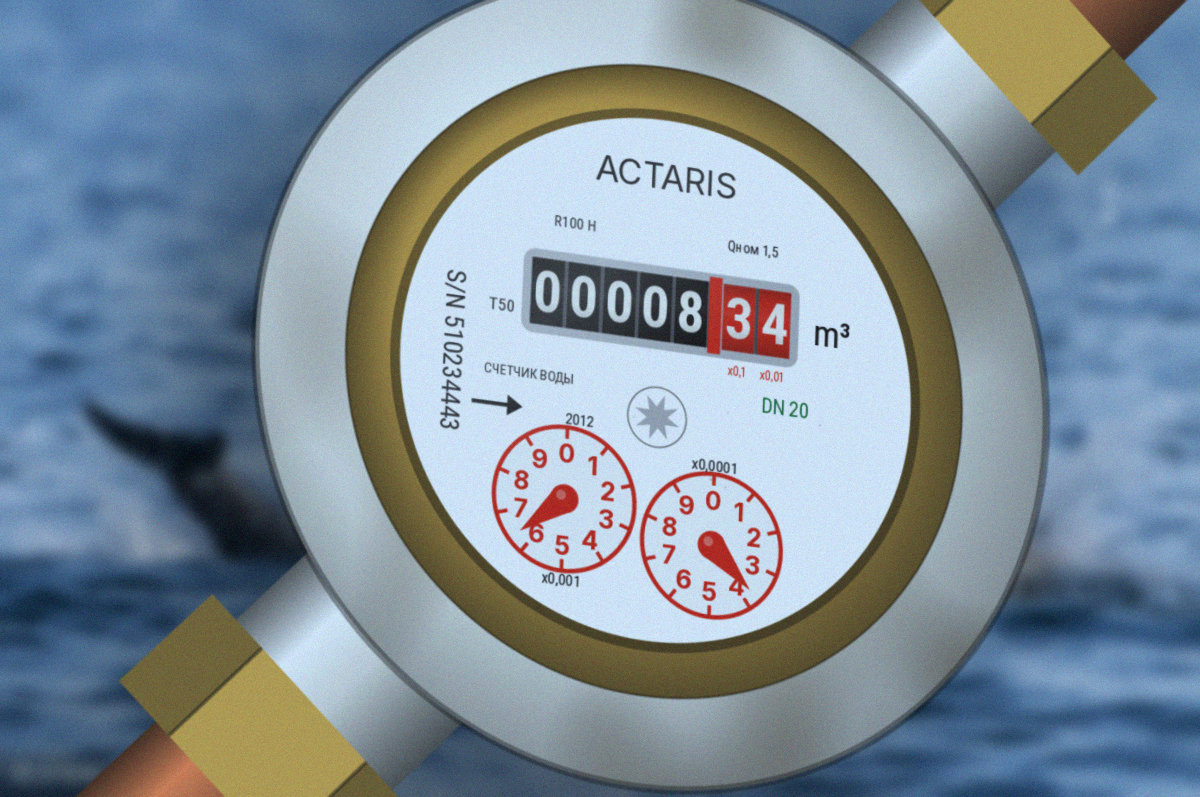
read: 8.3463 m³
